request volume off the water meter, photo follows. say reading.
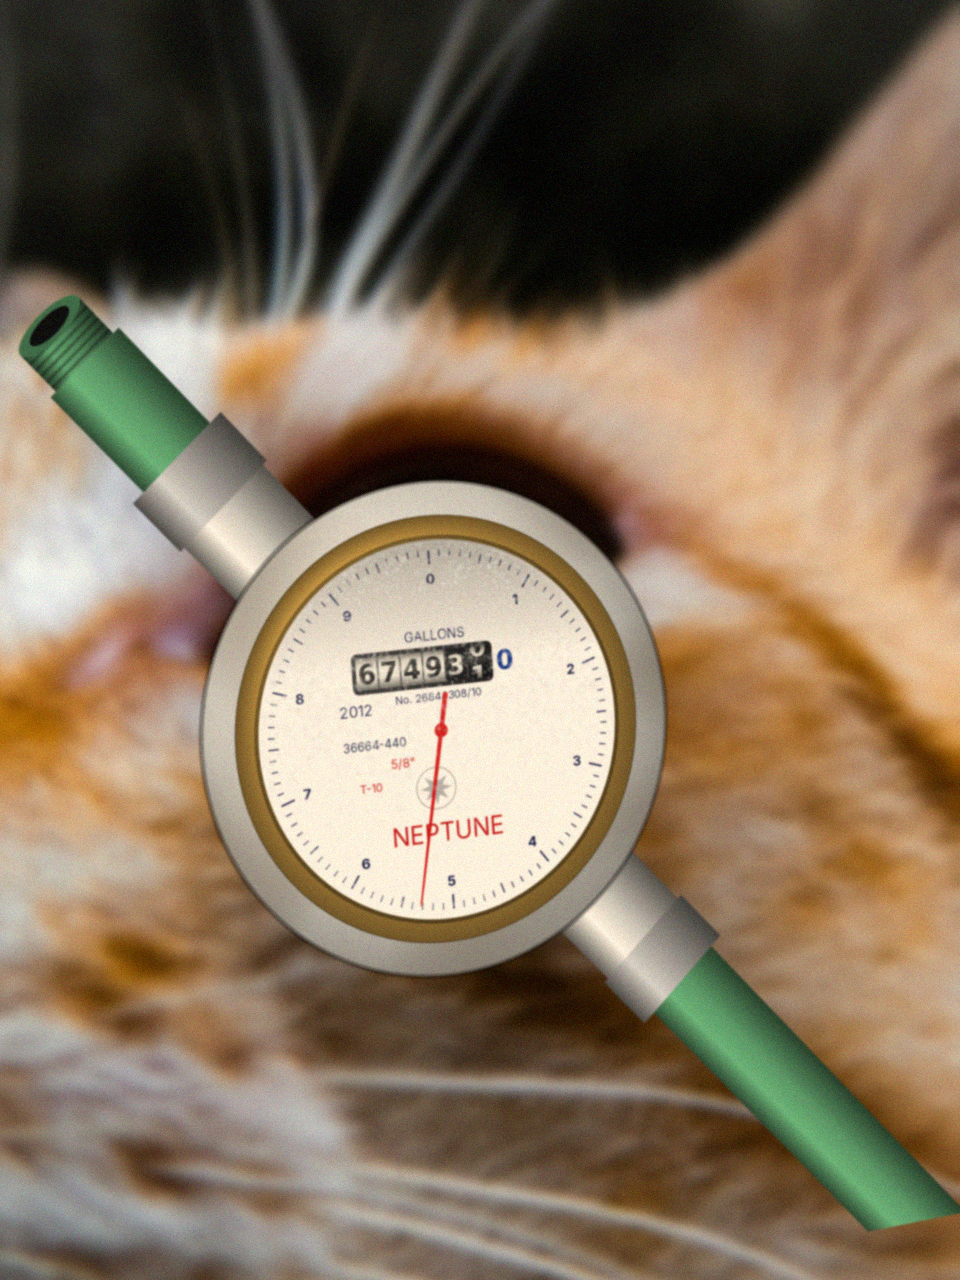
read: 6749305.3 gal
